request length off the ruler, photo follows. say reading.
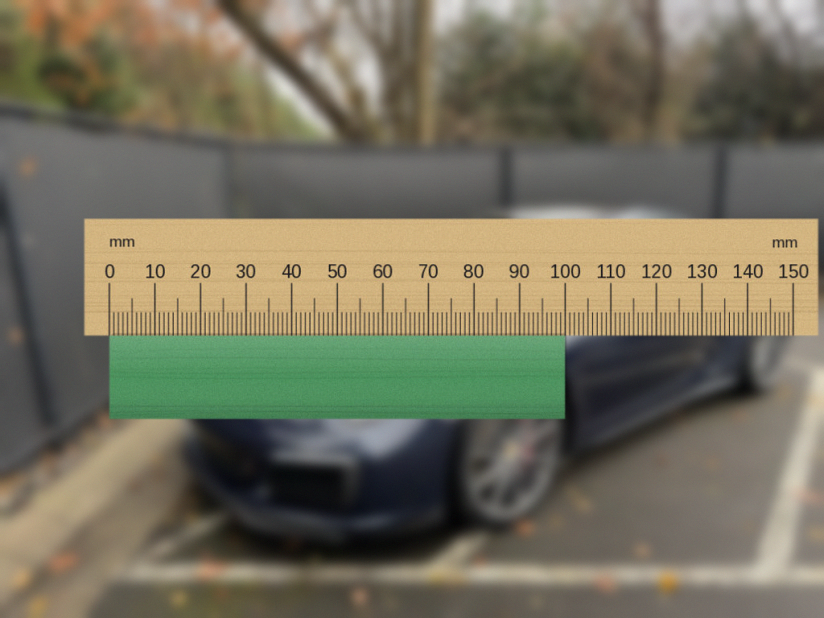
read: 100 mm
